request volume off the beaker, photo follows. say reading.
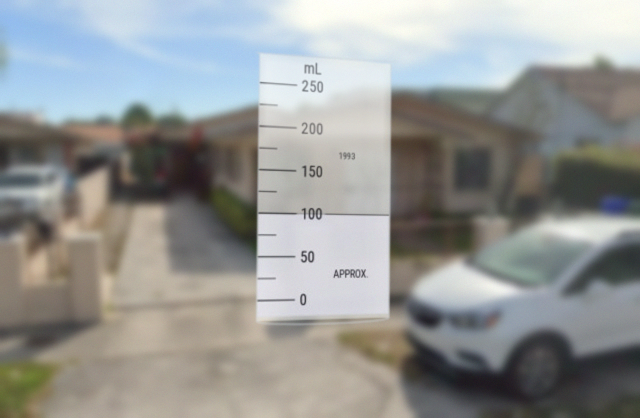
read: 100 mL
